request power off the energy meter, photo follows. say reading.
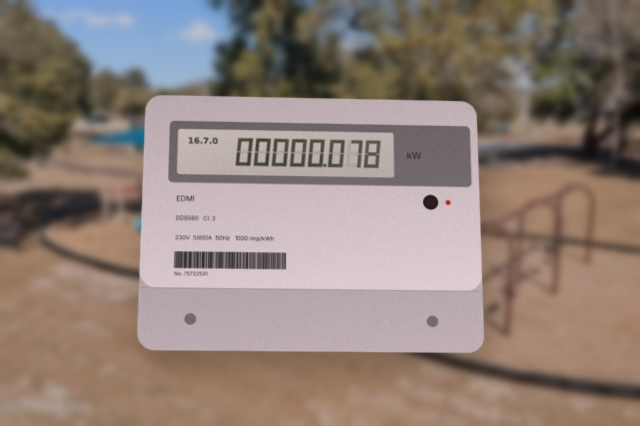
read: 0.078 kW
